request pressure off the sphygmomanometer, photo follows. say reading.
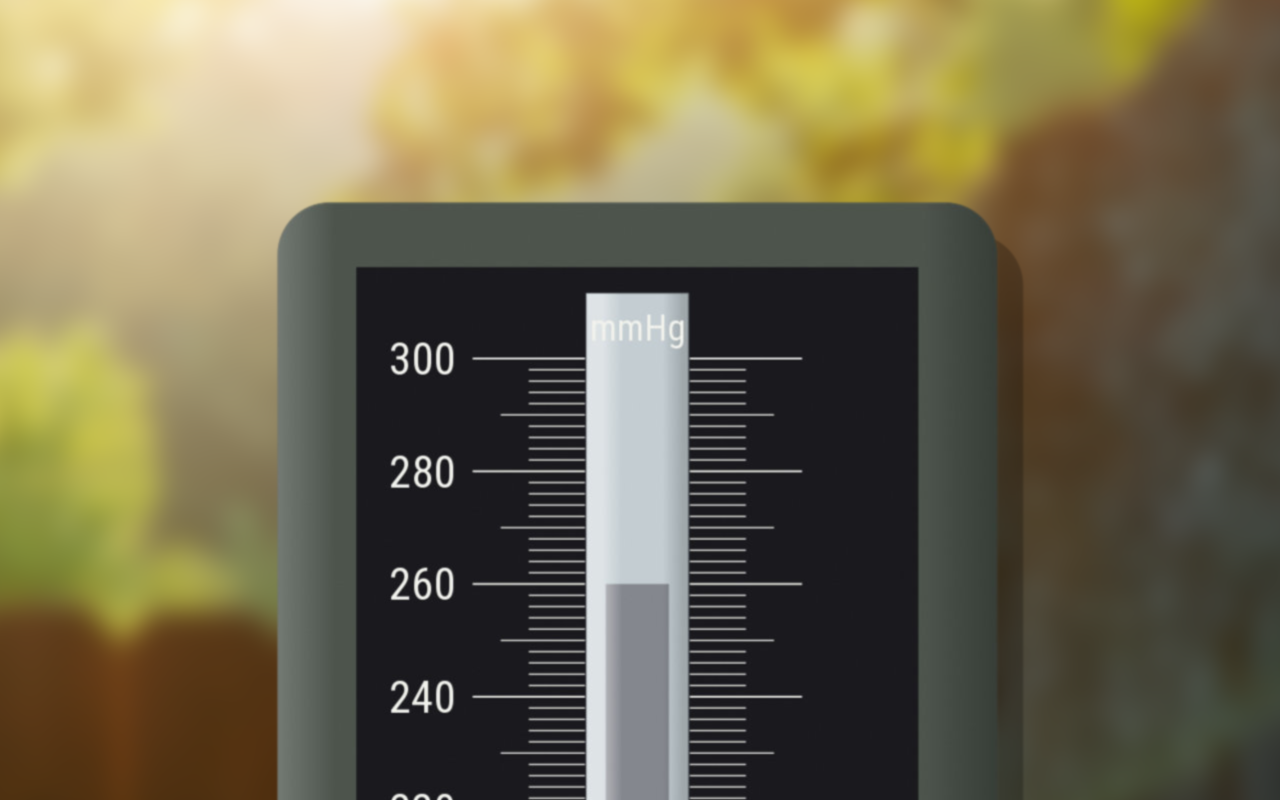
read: 260 mmHg
